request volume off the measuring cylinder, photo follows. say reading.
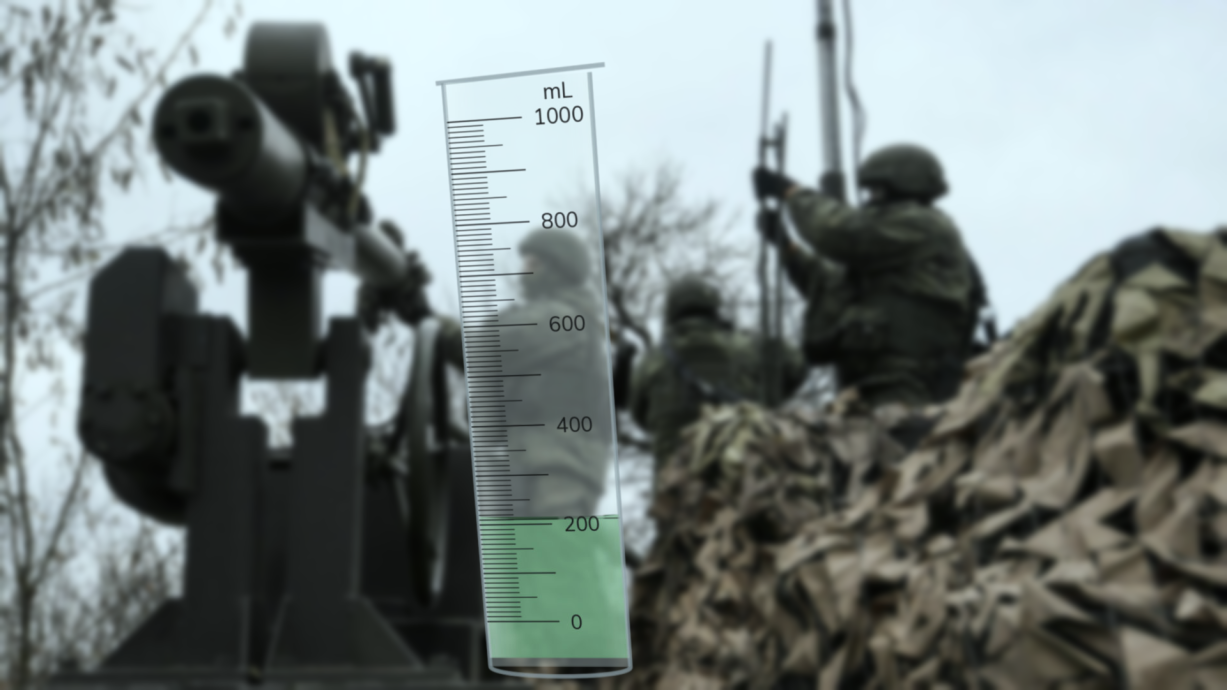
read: 210 mL
